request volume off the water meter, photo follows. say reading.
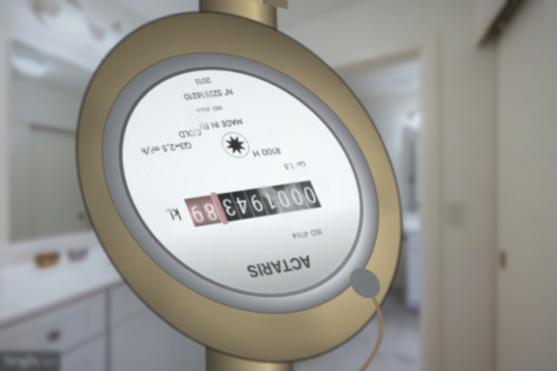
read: 1943.89 kL
